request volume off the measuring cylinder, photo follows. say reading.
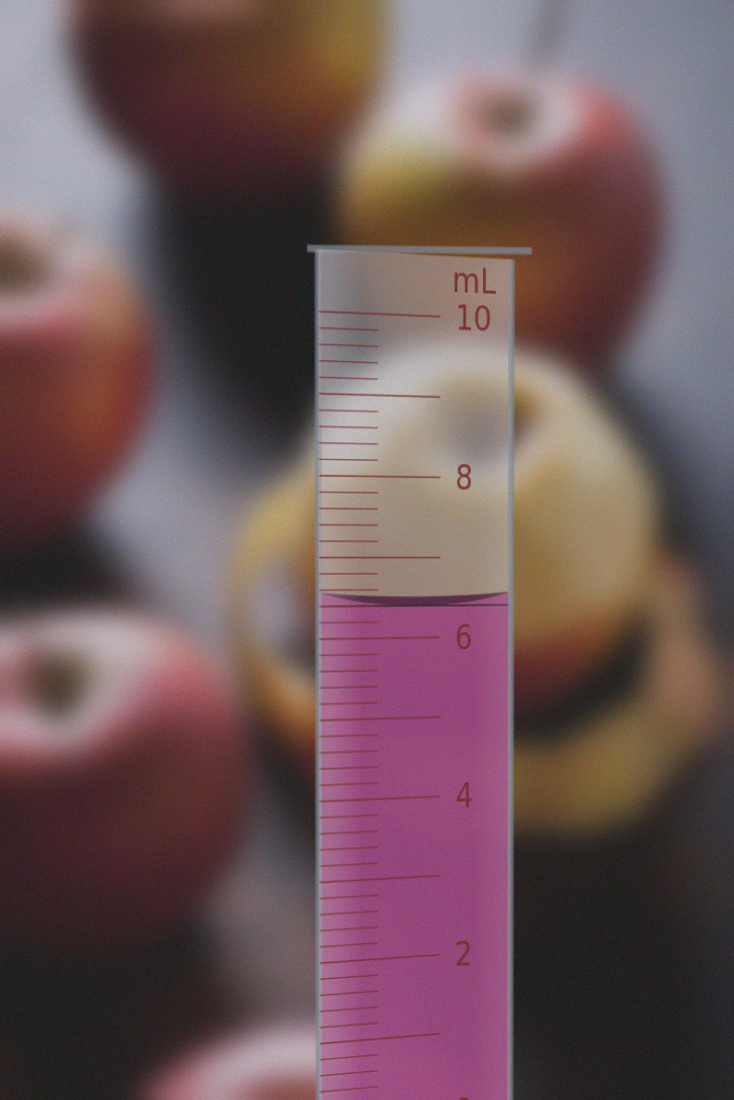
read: 6.4 mL
